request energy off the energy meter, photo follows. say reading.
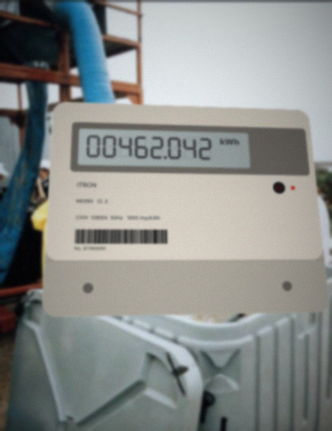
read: 462.042 kWh
